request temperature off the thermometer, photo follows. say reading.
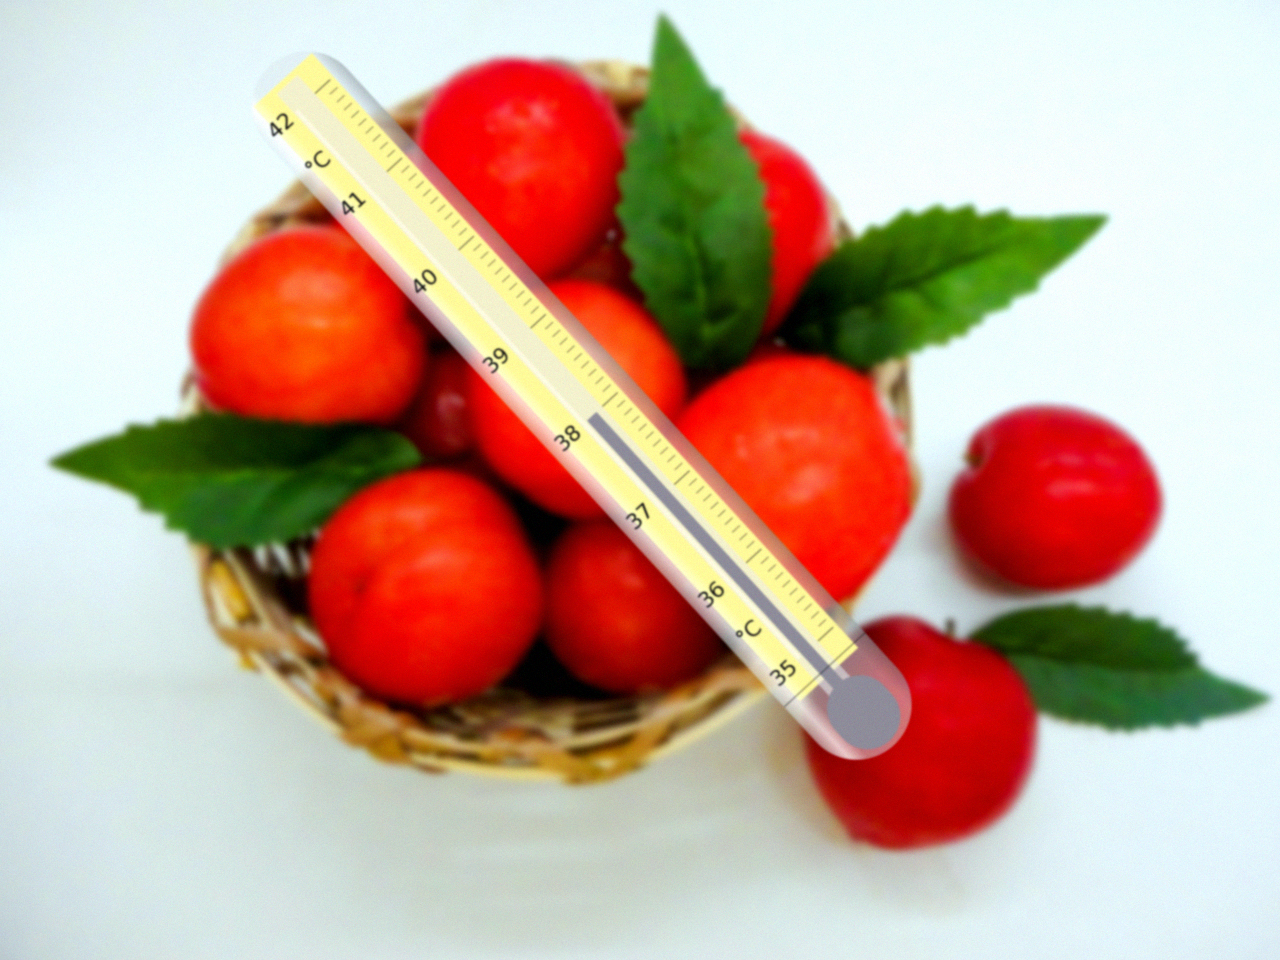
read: 38 °C
